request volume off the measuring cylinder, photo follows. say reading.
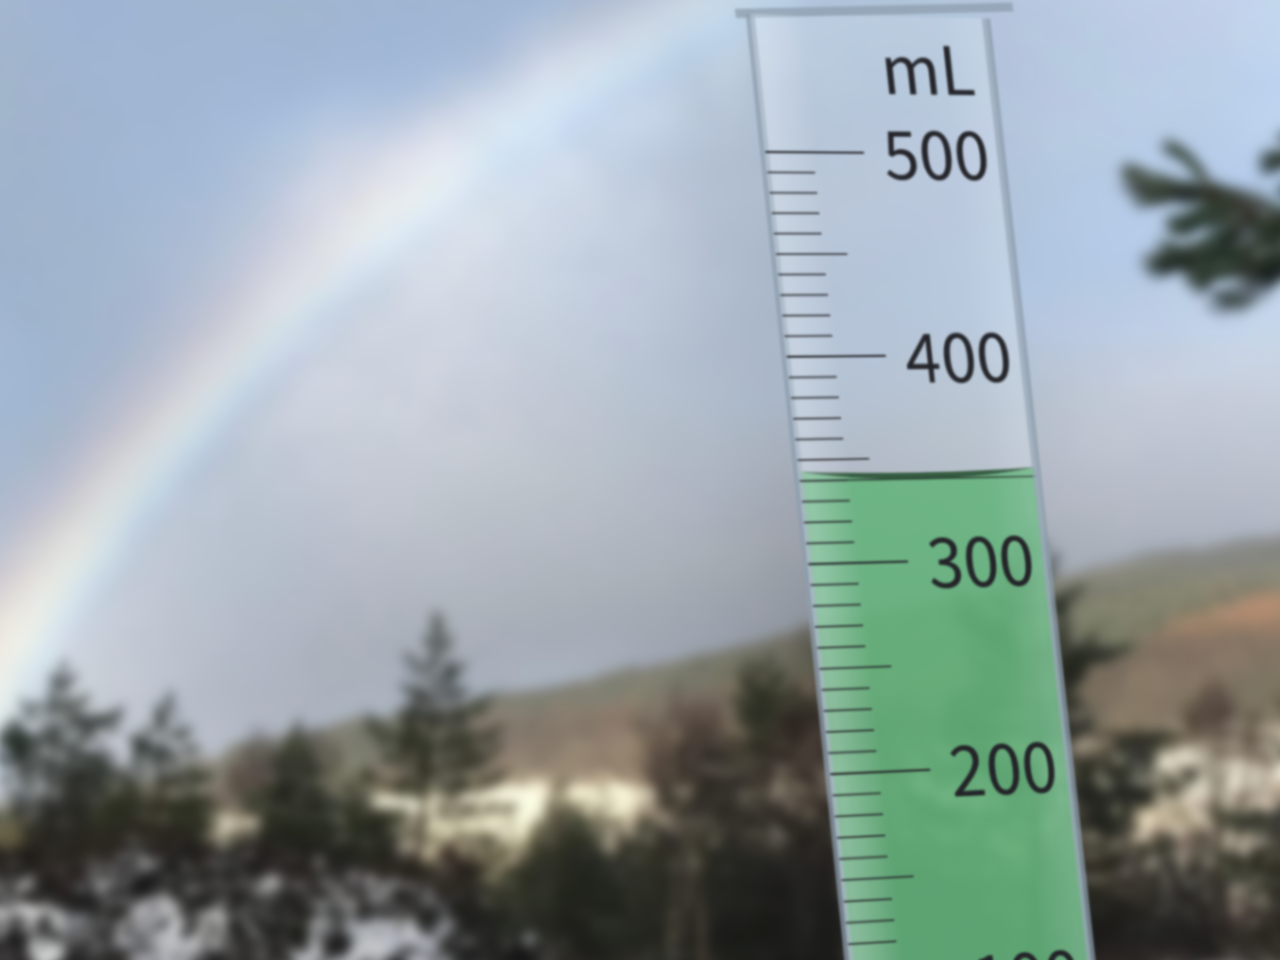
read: 340 mL
